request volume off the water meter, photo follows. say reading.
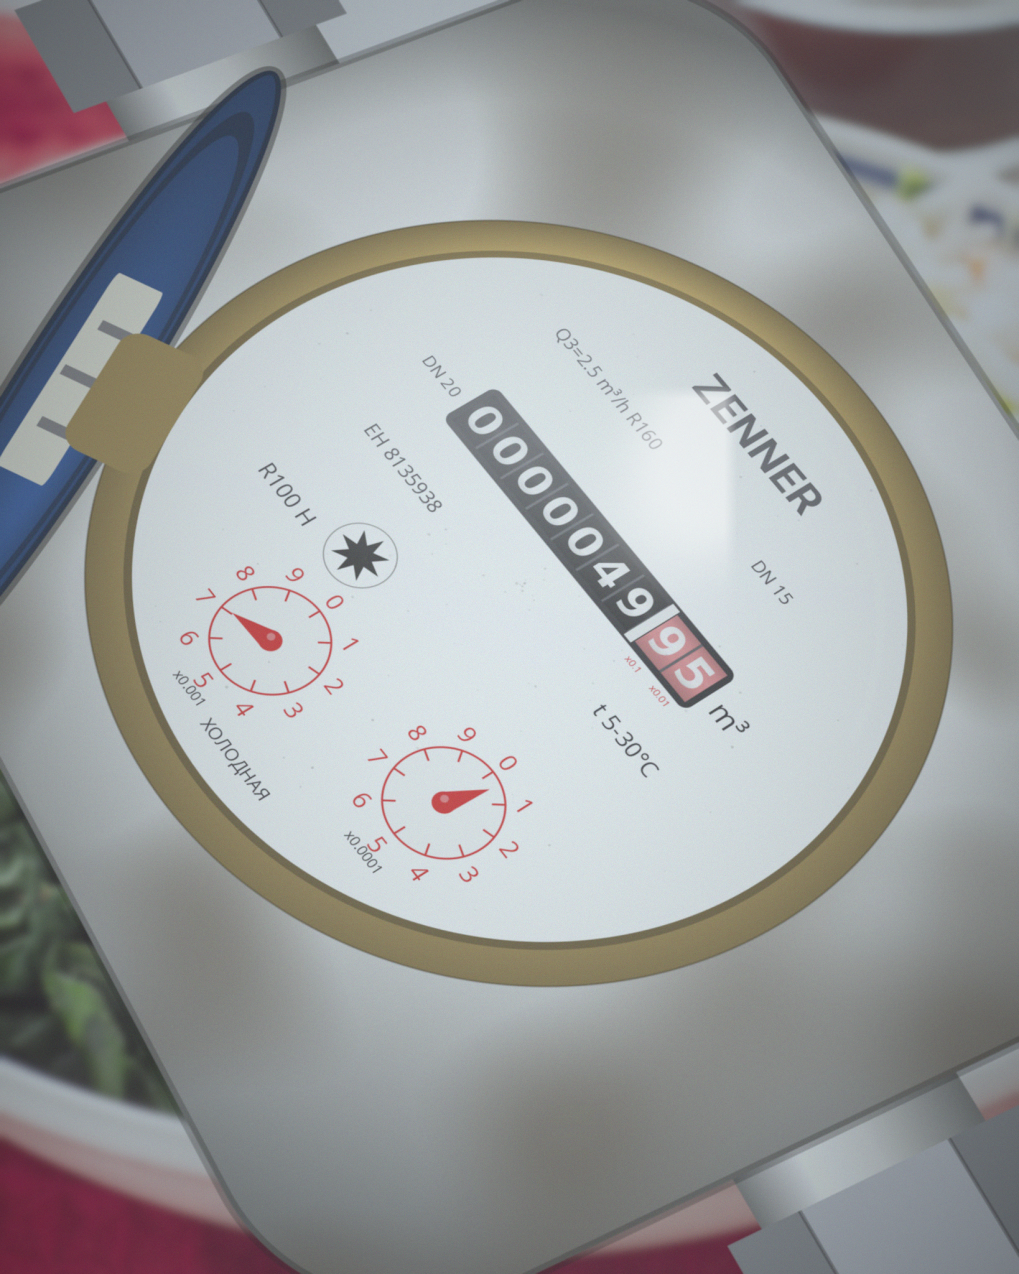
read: 49.9570 m³
